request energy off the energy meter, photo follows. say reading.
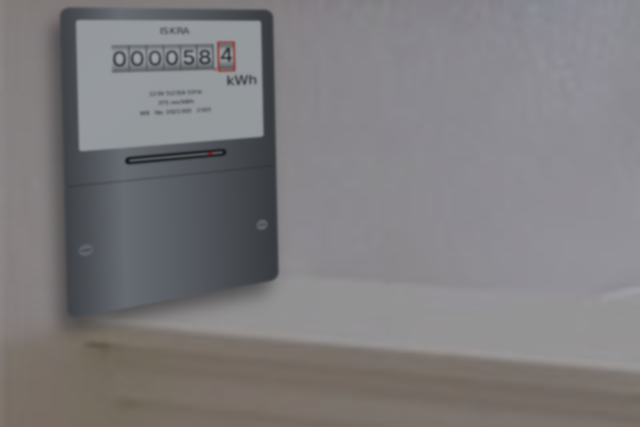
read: 58.4 kWh
